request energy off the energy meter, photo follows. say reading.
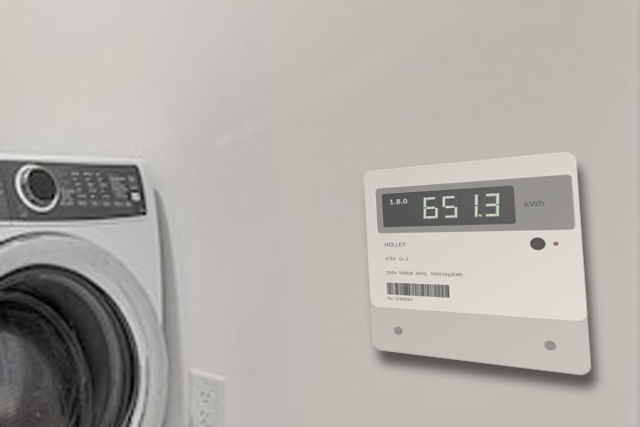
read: 651.3 kWh
